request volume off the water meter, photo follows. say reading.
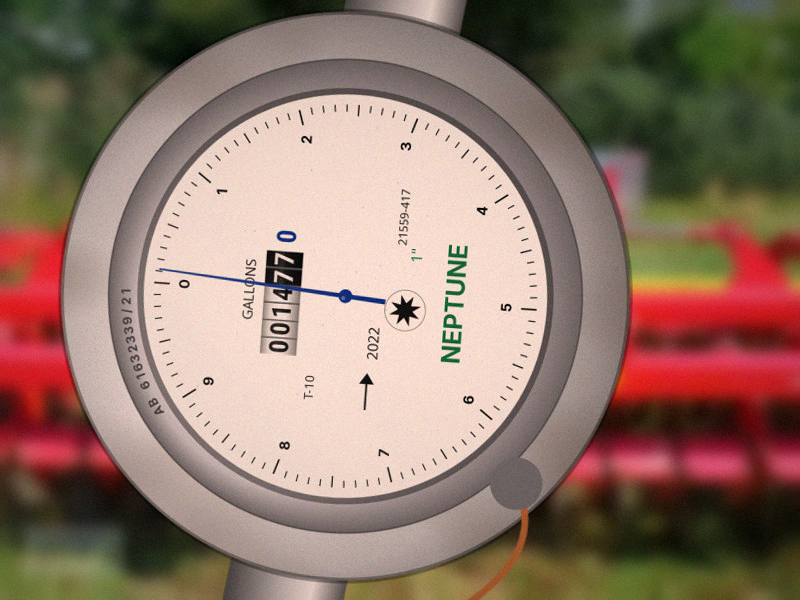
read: 14770.1 gal
